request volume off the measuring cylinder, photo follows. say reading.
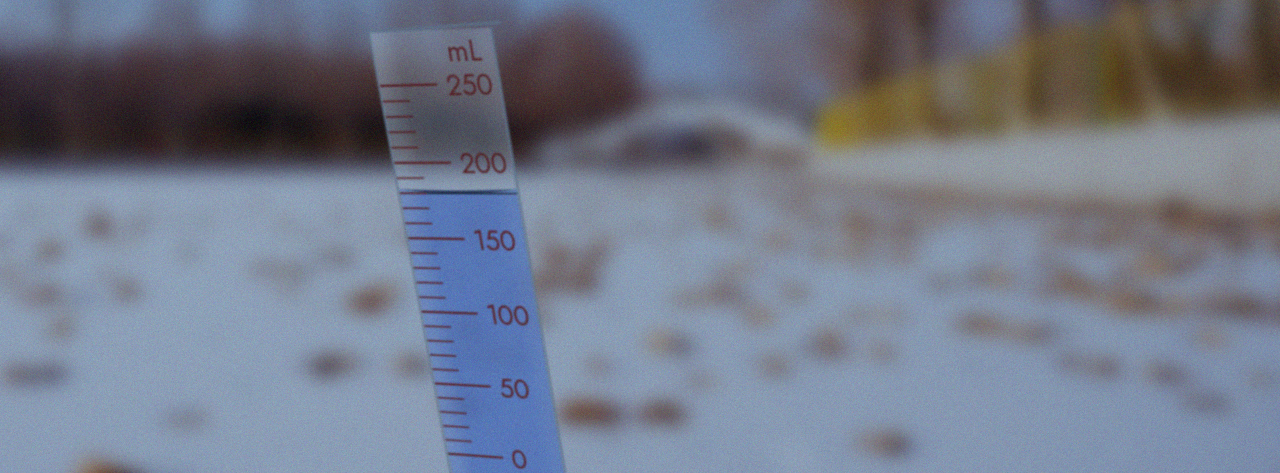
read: 180 mL
